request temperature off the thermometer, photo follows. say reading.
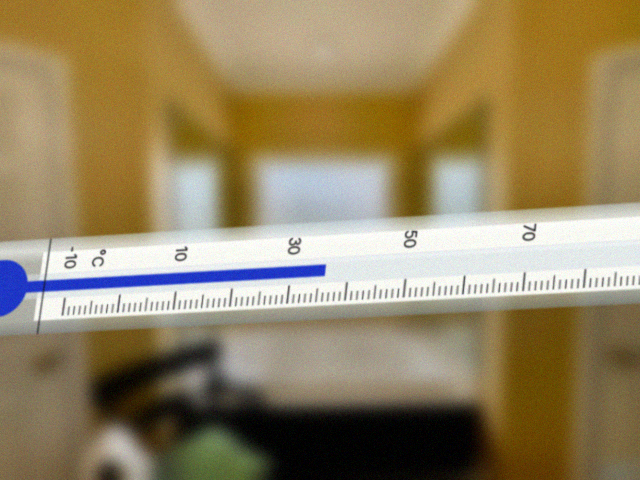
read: 36 °C
